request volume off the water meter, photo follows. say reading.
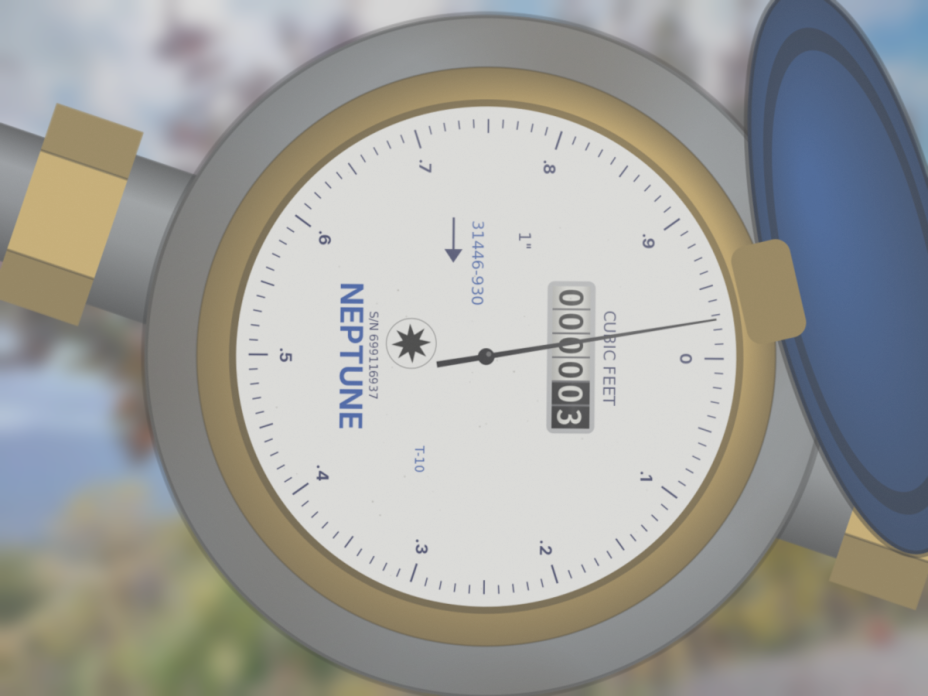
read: 2.97 ft³
